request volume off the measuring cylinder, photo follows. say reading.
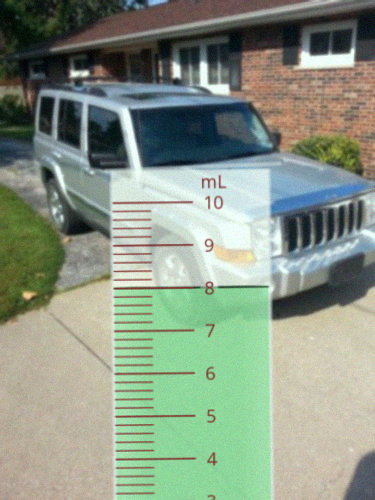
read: 8 mL
